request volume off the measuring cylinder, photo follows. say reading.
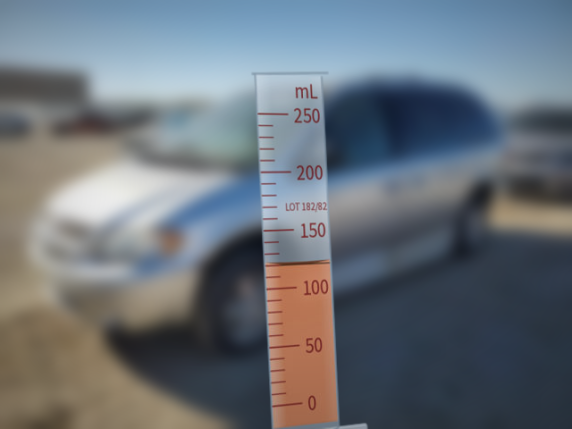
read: 120 mL
